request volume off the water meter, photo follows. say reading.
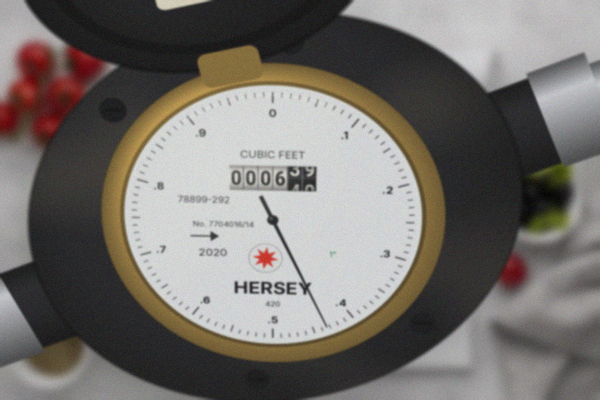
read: 639.43 ft³
